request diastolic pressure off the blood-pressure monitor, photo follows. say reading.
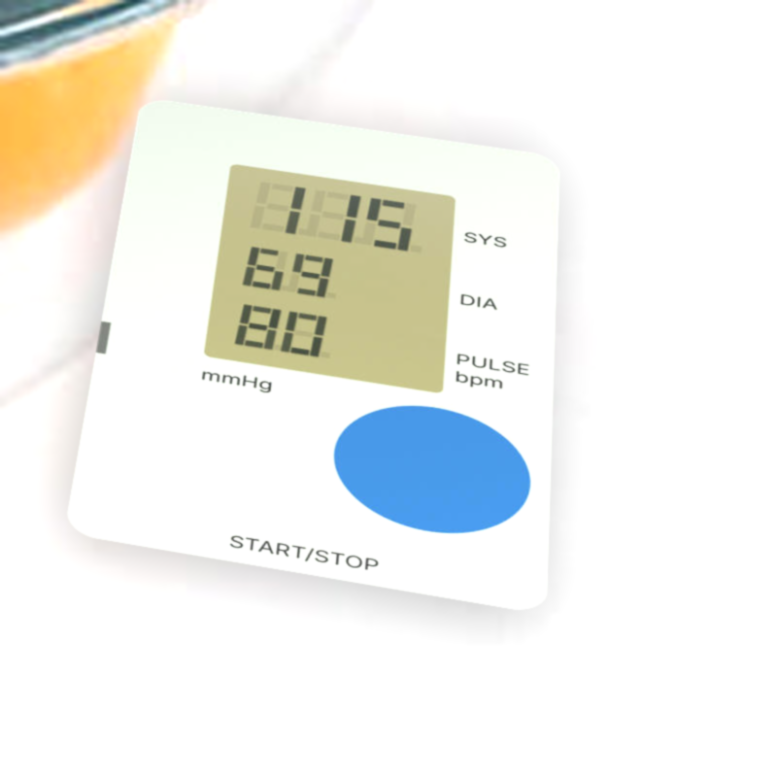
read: 69 mmHg
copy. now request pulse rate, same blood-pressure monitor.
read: 80 bpm
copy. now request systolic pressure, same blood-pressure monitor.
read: 115 mmHg
